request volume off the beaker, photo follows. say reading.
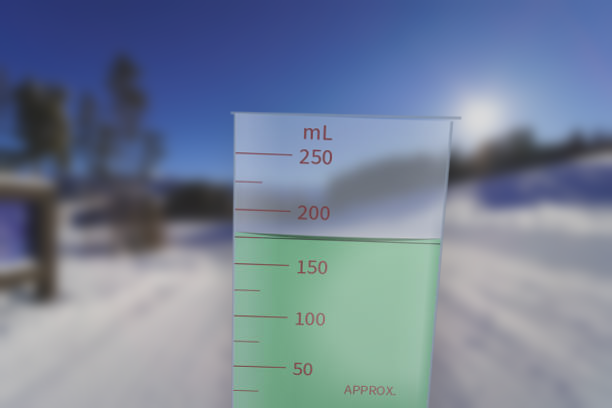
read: 175 mL
